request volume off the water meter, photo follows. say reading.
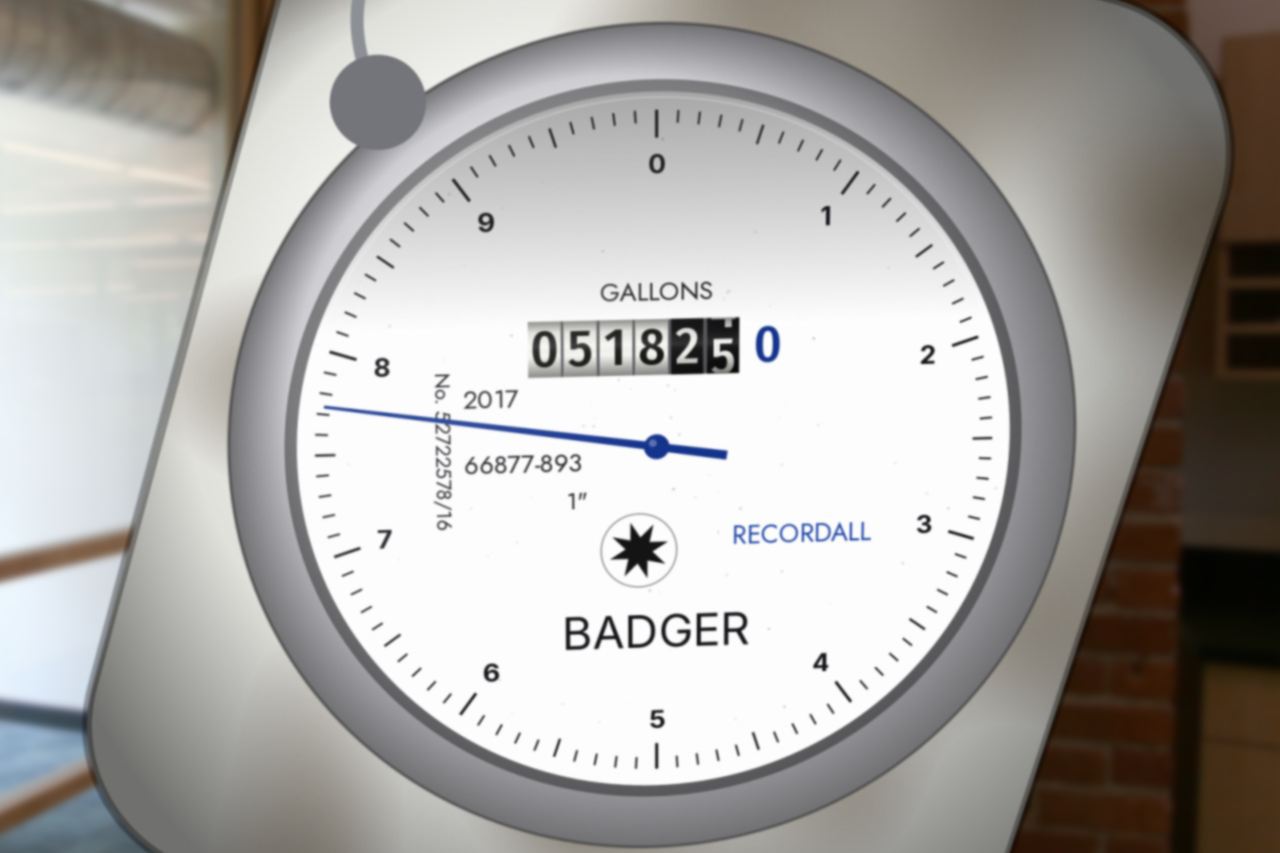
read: 518247.7 gal
